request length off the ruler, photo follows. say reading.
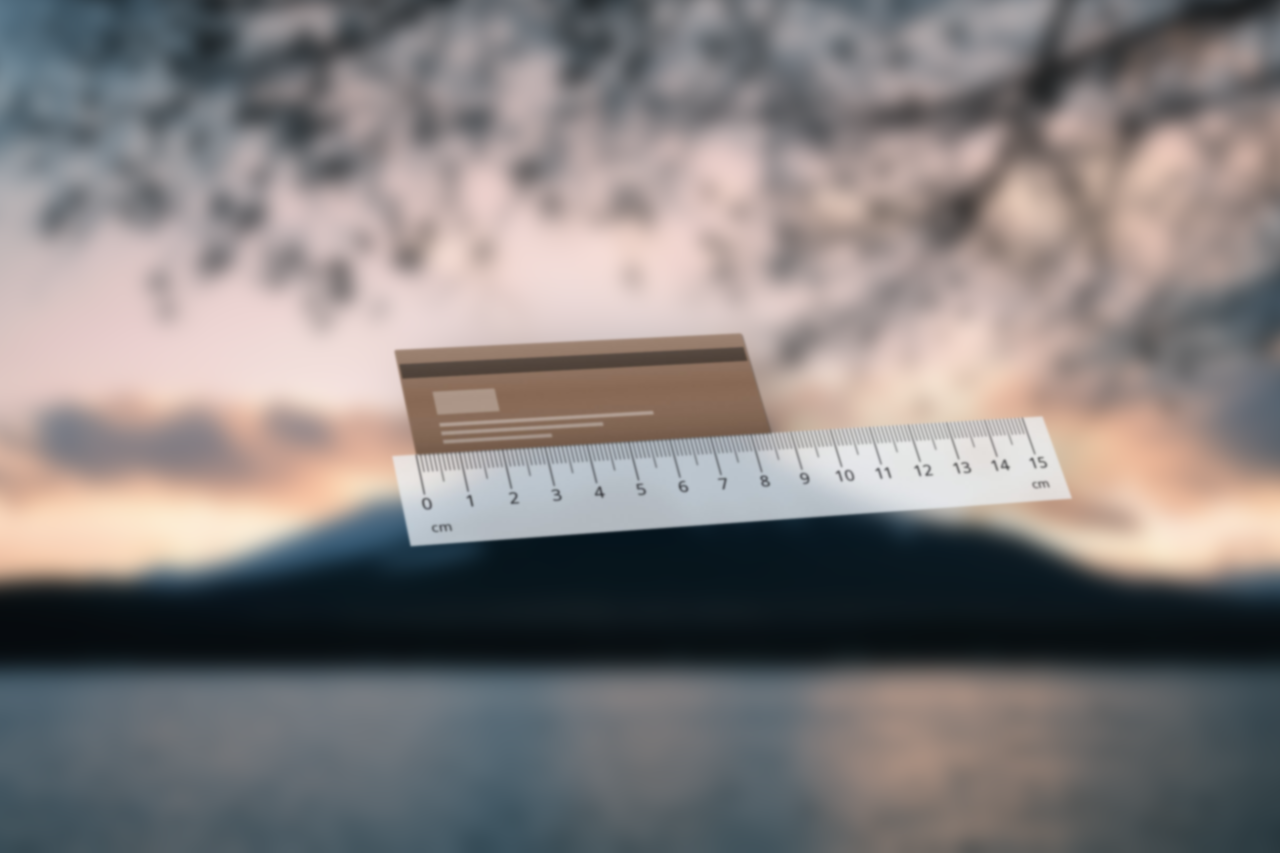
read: 8.5 cm
